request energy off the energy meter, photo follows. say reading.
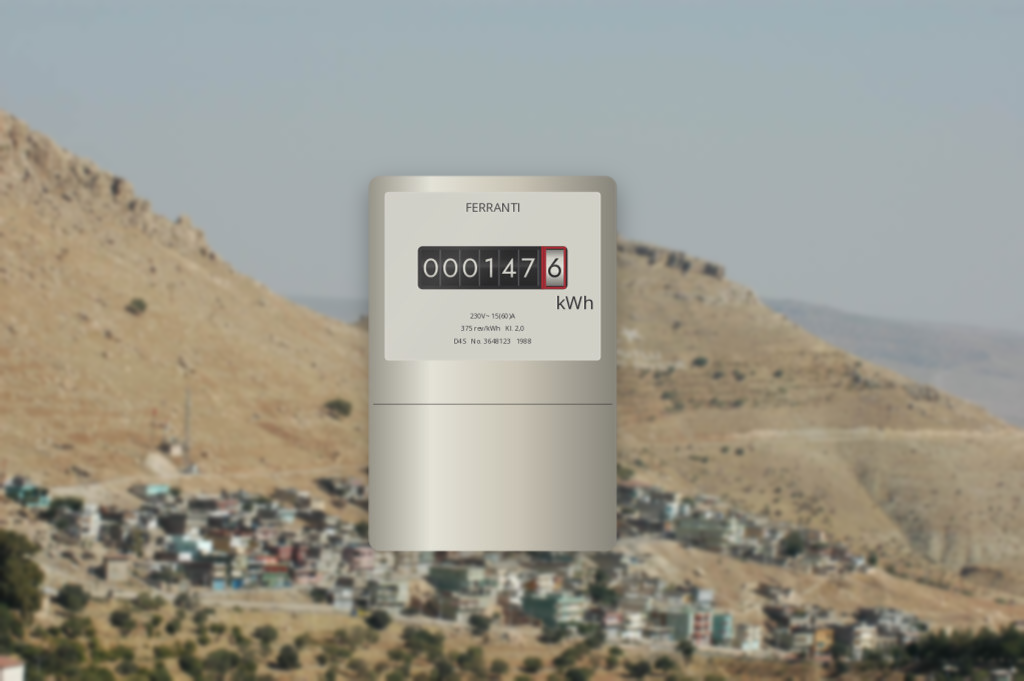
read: 147.6 kWh
